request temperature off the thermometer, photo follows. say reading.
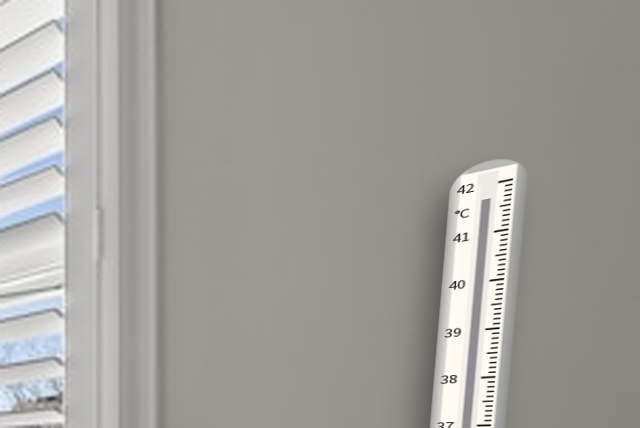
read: 41.7 °C
